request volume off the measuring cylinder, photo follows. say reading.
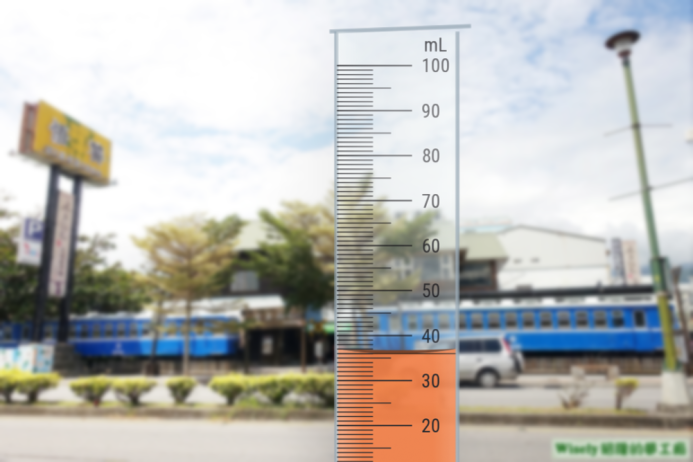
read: 36 mL
